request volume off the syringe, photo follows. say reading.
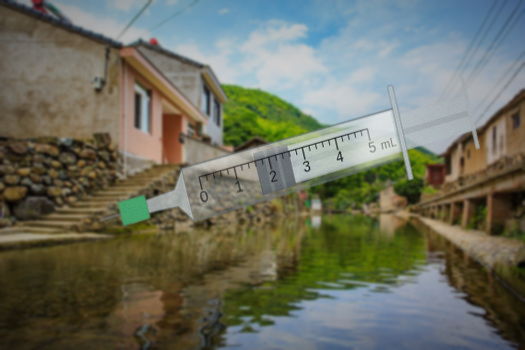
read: 1.6 mL
